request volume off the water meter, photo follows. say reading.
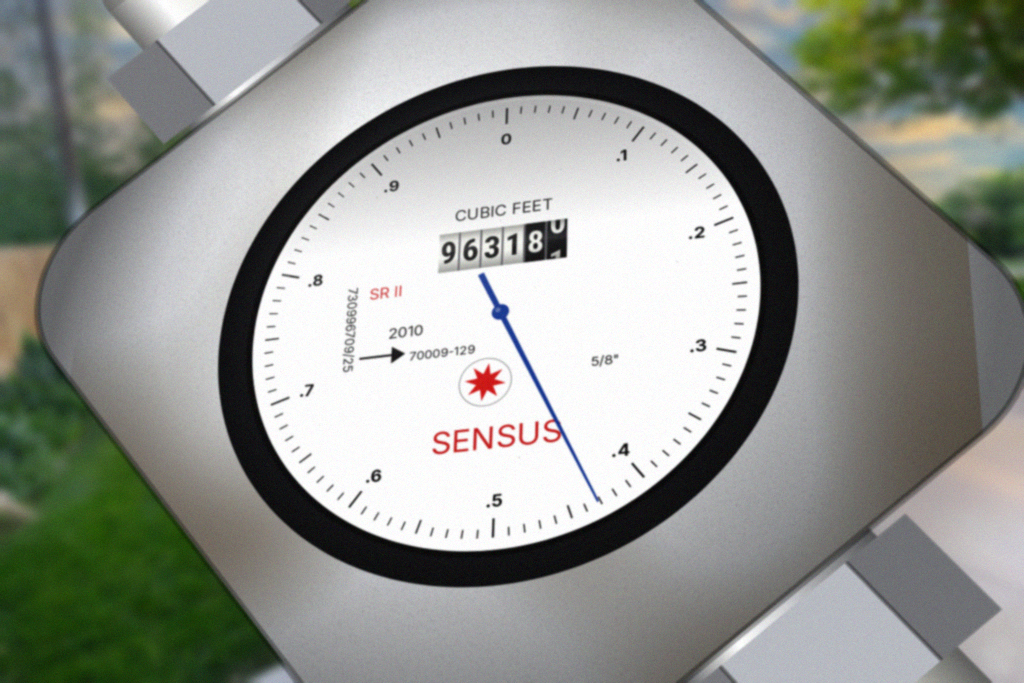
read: 963180.43 ft³
